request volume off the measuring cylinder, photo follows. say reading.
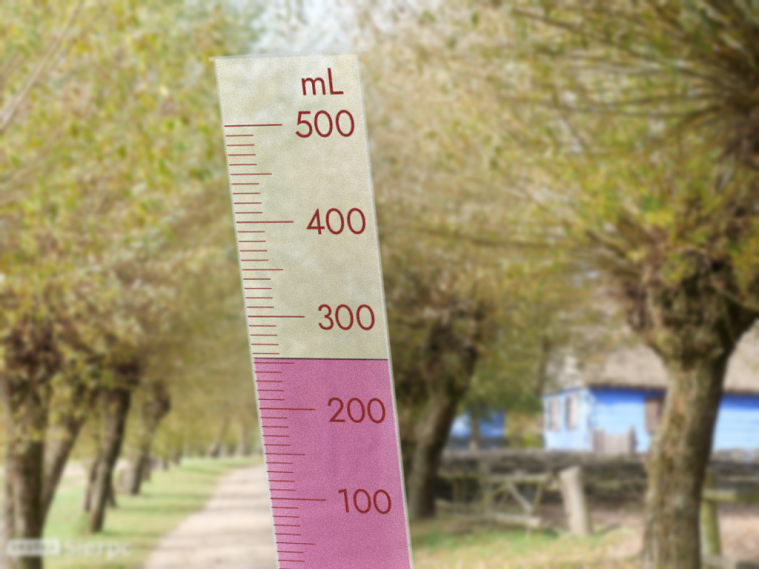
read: 255 mL
